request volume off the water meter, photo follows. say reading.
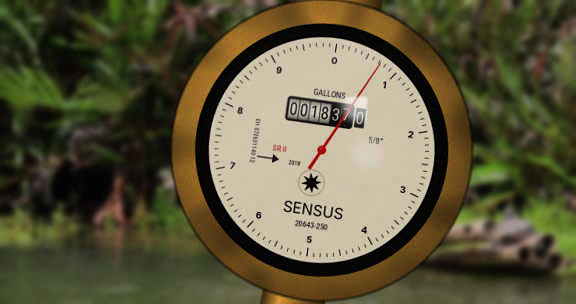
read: 18370.7 gal
